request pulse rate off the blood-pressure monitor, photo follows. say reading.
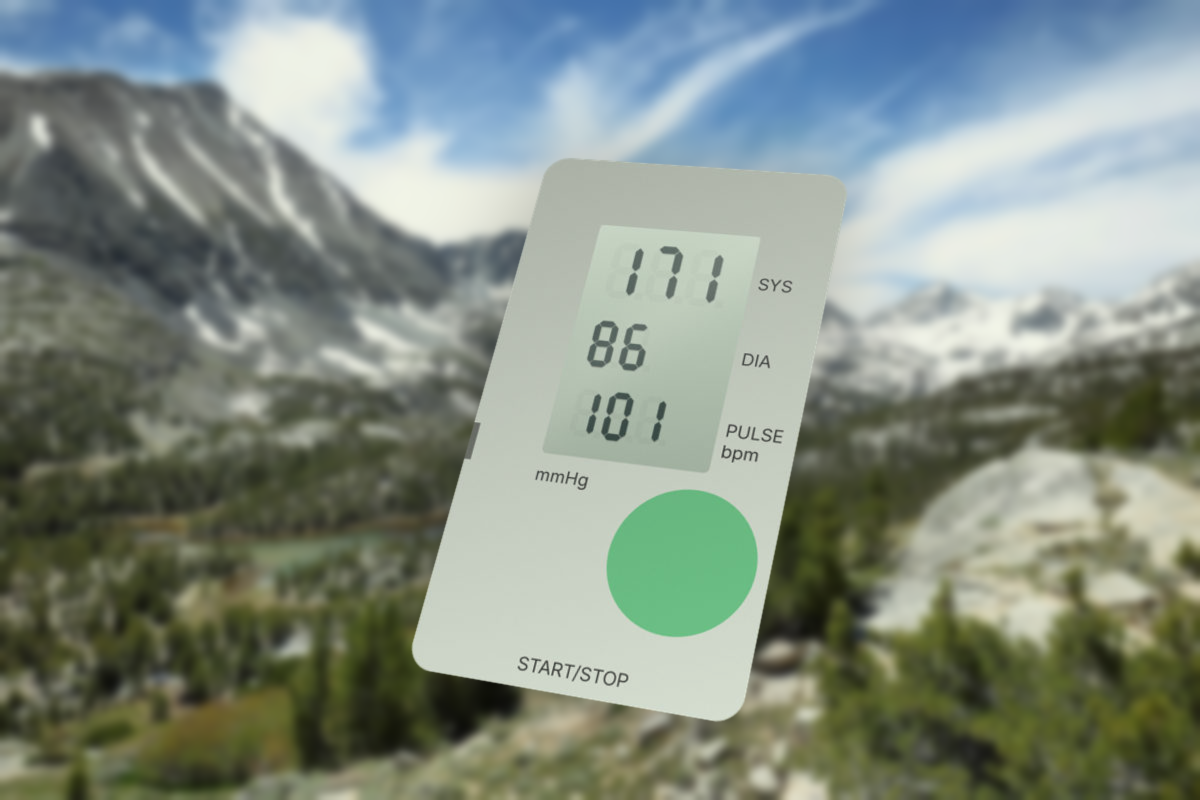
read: 101 bpm
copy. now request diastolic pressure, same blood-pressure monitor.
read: 86 mmHg
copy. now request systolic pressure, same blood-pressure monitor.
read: 171 mmHg
